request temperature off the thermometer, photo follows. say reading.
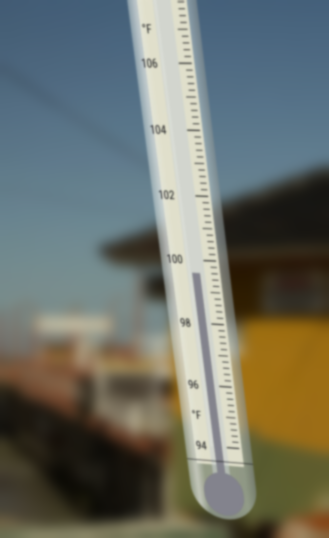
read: 99.6 °F
